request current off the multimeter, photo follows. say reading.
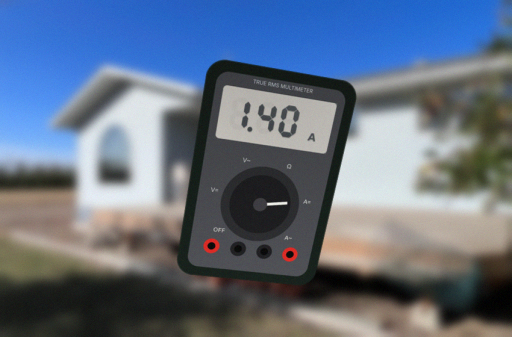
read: 1.40 A
